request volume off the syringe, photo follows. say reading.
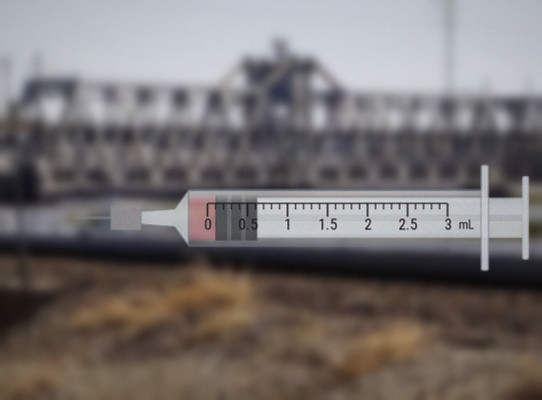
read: 0.1 mL
